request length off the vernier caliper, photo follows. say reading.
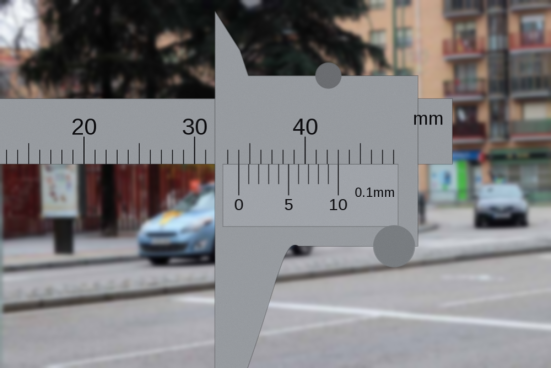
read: 34.0 mm
